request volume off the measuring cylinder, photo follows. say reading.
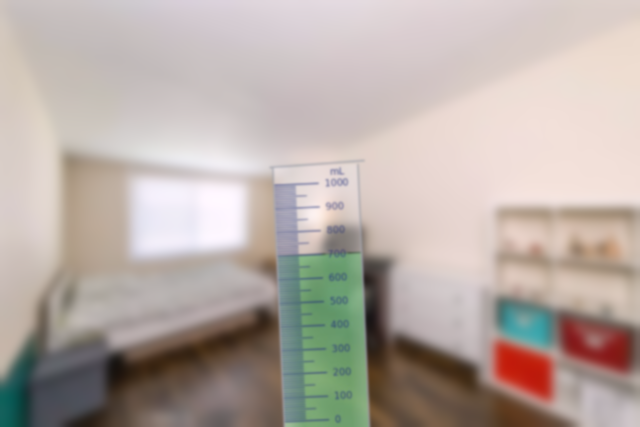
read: 700 mL
